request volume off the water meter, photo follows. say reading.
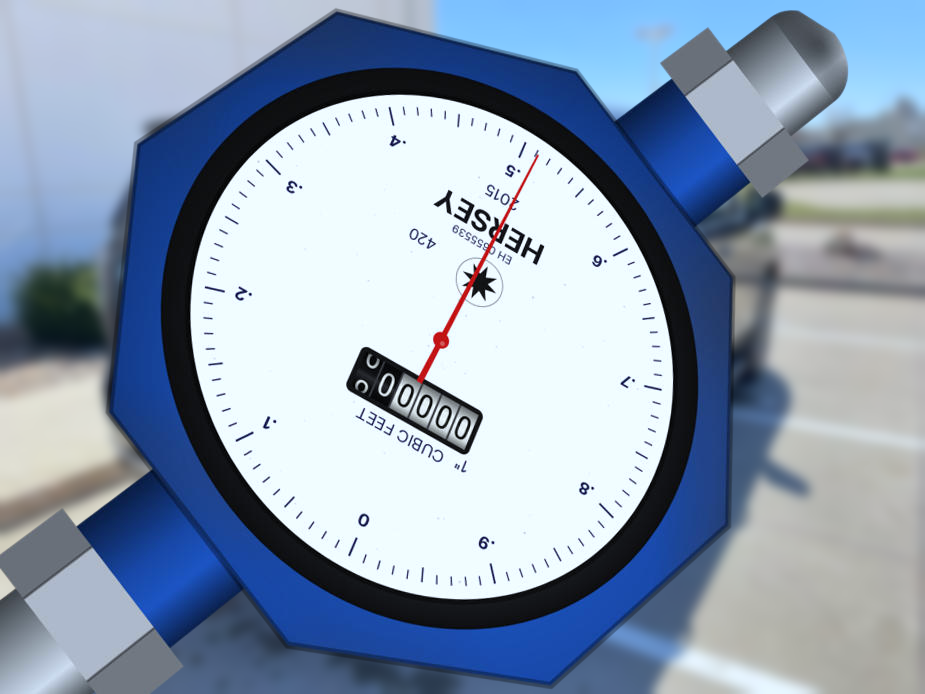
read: 8.51 ft³
